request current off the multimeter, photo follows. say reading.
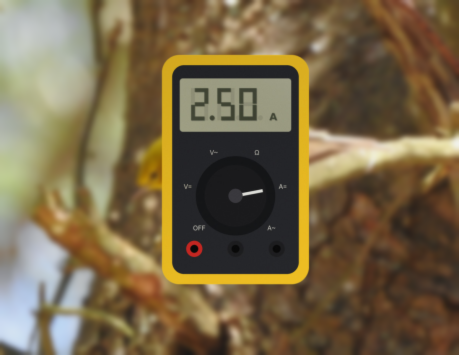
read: 2.50 A
